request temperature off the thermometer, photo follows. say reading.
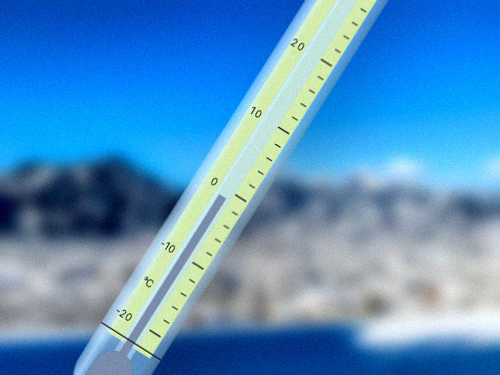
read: -1 °C
